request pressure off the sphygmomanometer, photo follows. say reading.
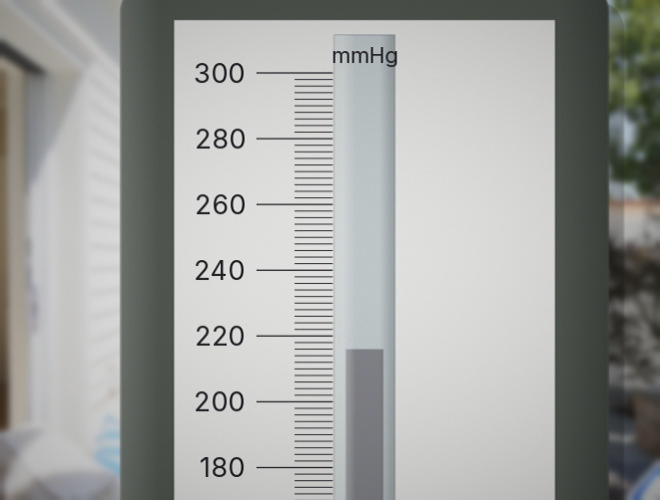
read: 216 mmHg
